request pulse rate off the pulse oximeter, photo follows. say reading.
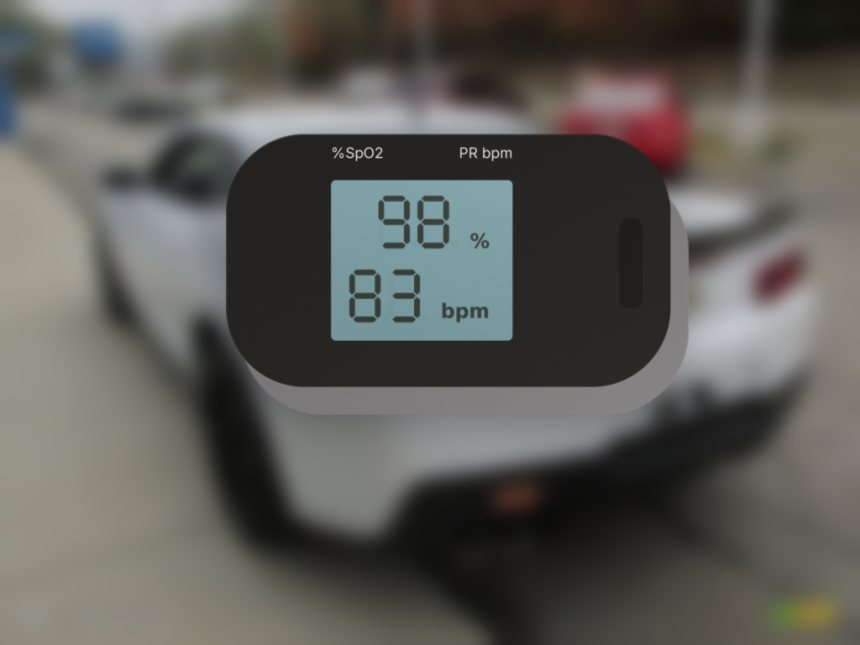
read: 83 bpm
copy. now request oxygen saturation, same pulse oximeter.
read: 98 %
